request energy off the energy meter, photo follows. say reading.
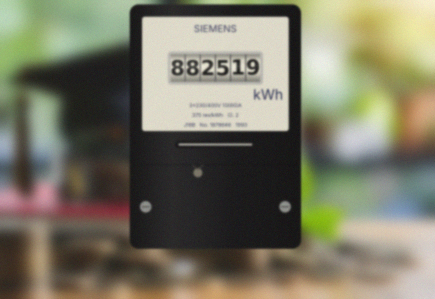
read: 882519 kWh
